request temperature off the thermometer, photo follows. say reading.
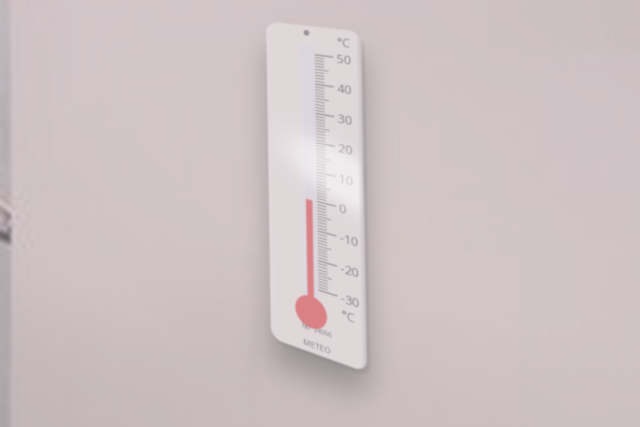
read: 0 °C
